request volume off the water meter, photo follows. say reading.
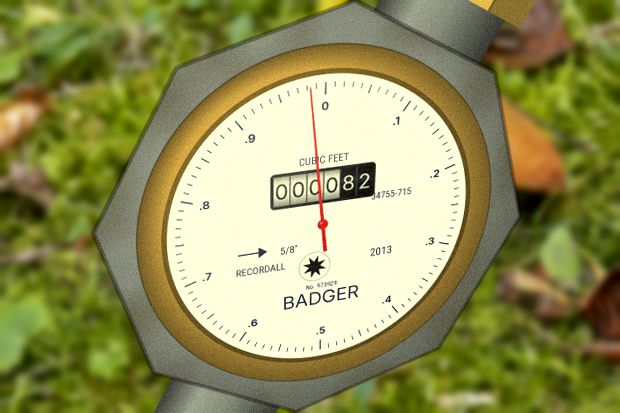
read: 81.98 ft³
